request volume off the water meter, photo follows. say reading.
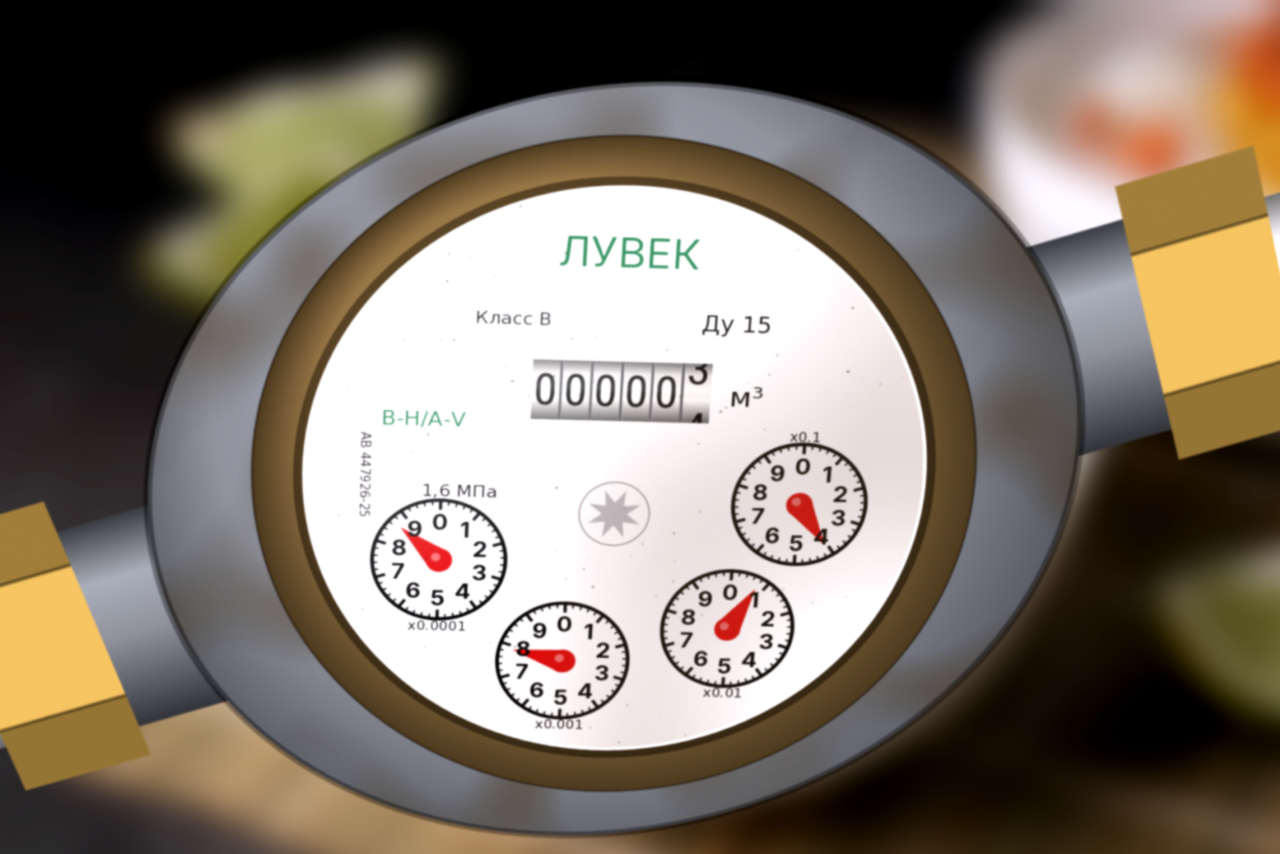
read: 3.4078 m³
